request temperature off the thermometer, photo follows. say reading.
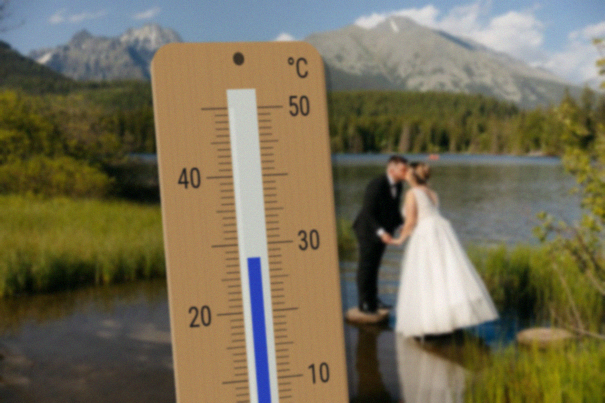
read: 28 °C
